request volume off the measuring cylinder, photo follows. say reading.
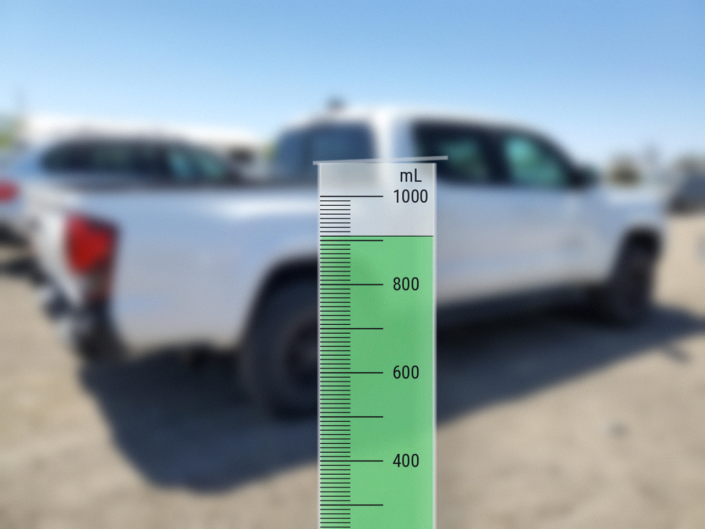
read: 910 mL
